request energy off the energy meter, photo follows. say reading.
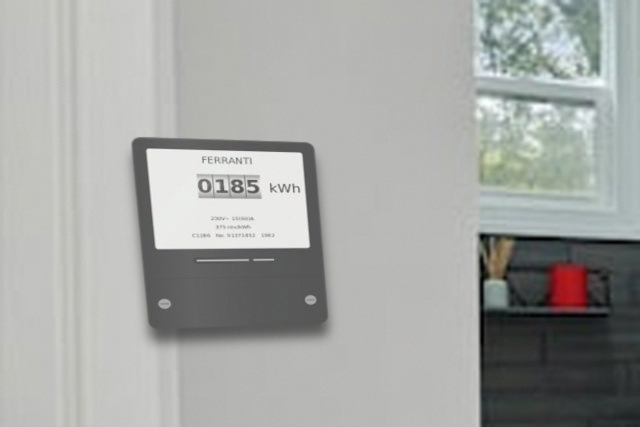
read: 185 kWh
